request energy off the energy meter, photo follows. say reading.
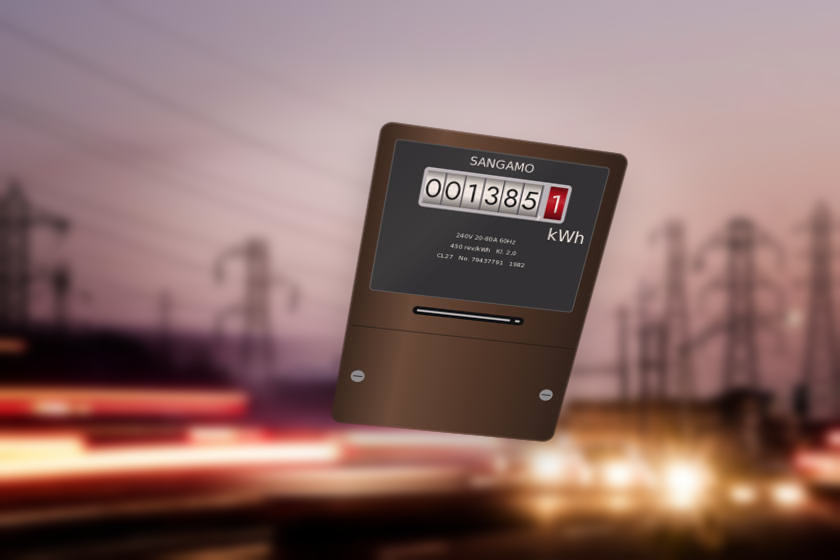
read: 1385.1 kWh
